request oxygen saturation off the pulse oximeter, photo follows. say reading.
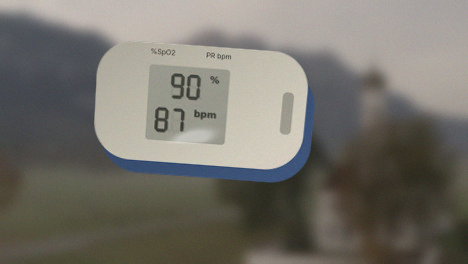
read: 90 %
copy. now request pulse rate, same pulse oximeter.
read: 87 bpm
